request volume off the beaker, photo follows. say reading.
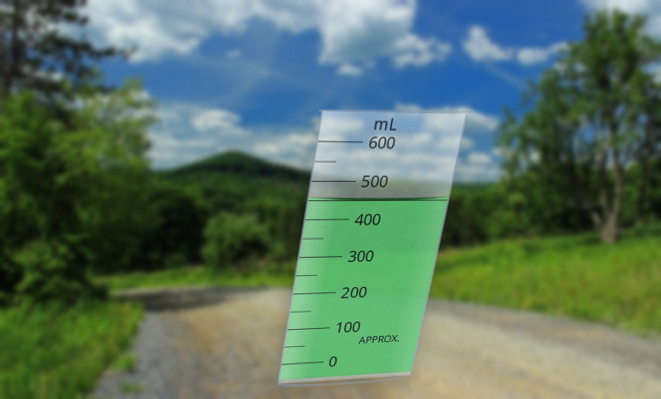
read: 450 mL
